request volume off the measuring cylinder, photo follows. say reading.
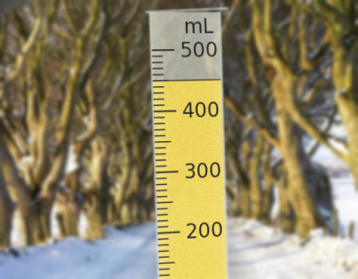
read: 450 mL
